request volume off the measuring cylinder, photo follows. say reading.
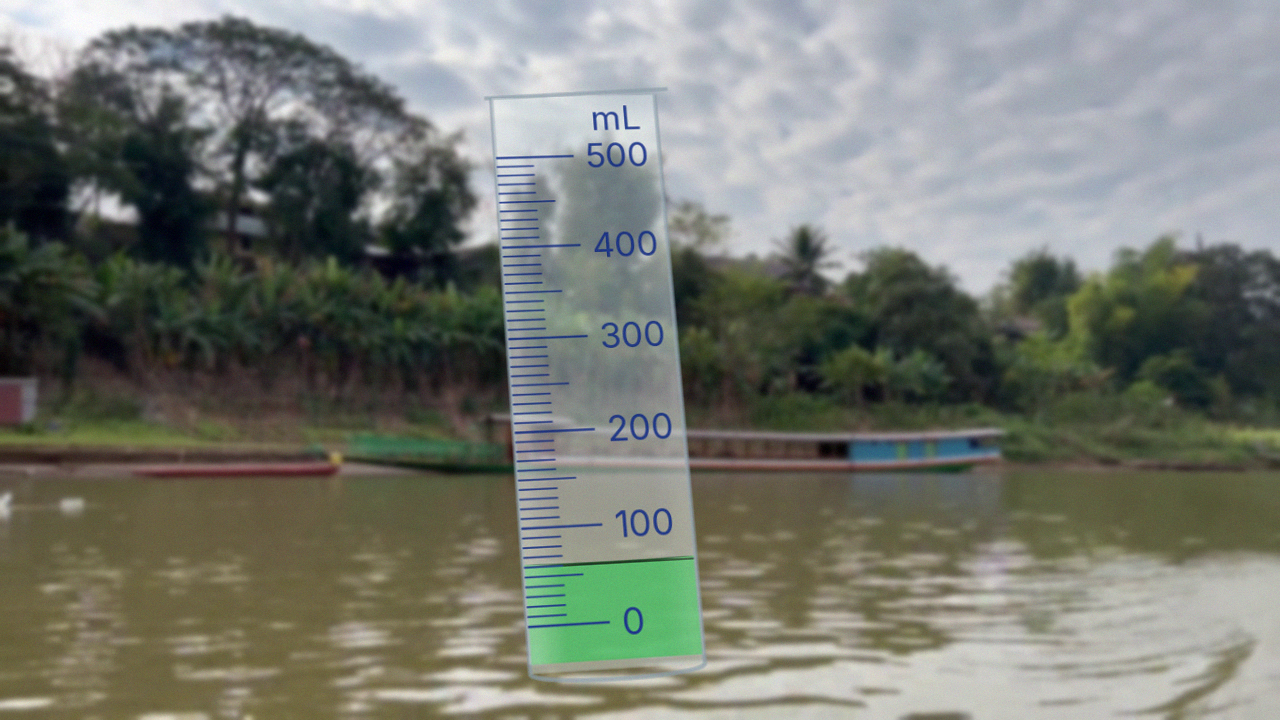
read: 60 mL
